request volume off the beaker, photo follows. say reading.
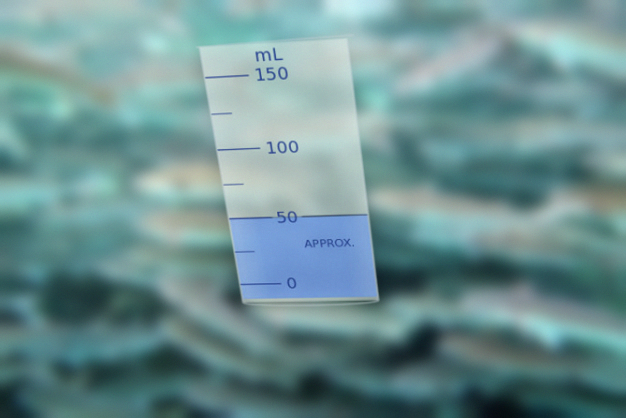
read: 50 mL
